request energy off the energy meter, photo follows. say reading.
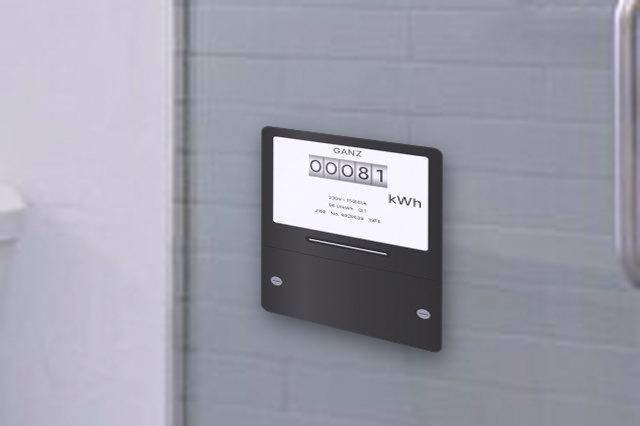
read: 81 kWh
